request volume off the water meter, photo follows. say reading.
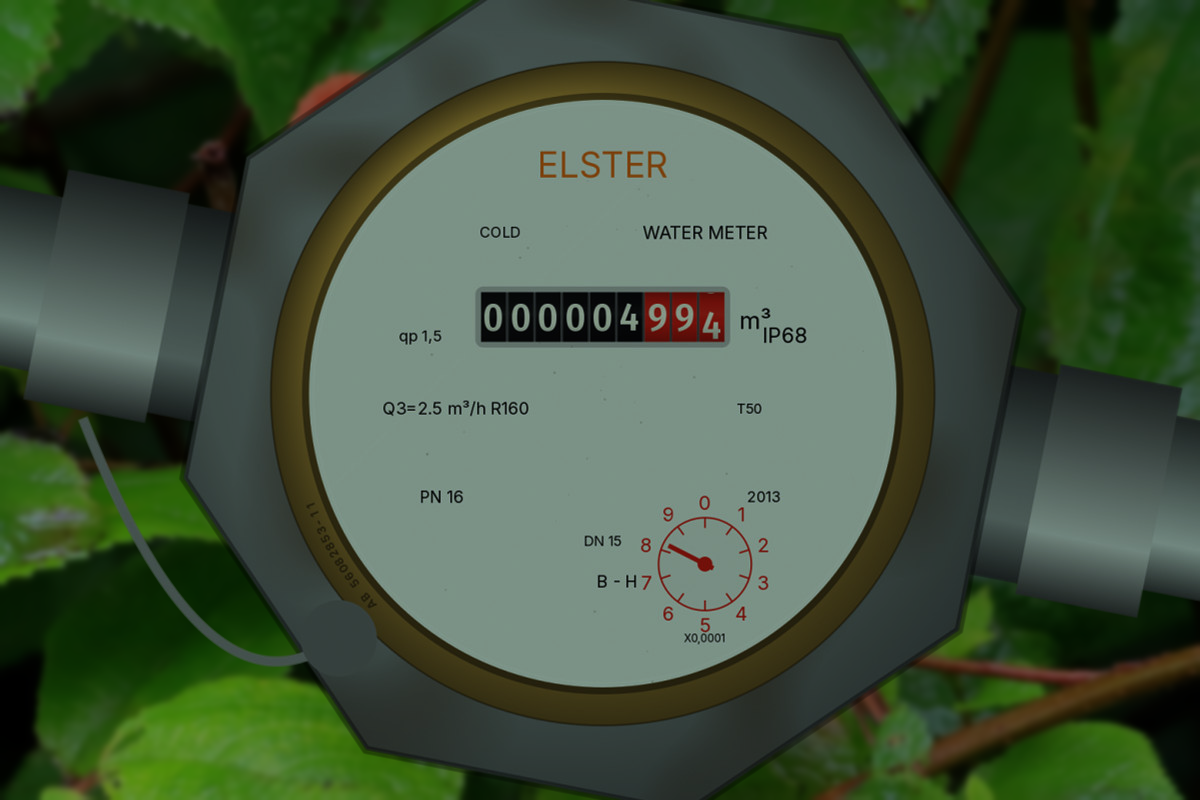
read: 4.9938 m³
